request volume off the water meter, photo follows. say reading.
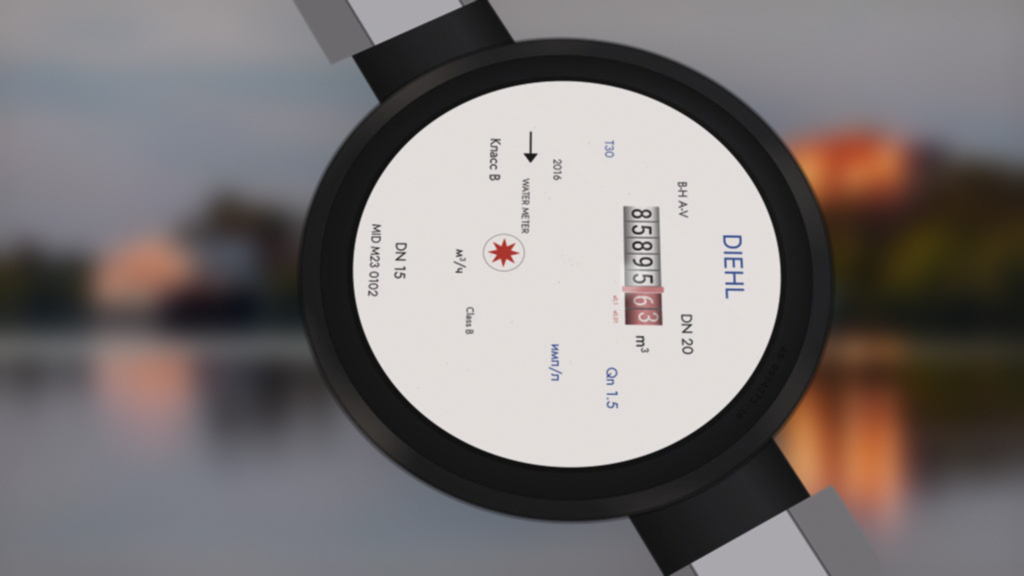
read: 85895.63 m³
